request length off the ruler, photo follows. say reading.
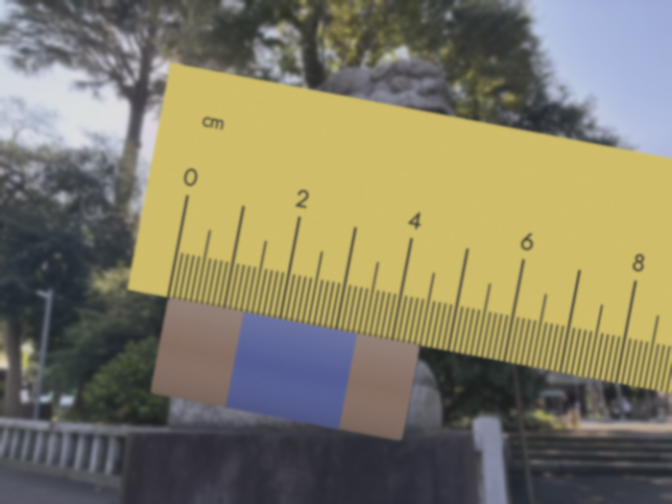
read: 4.5 cm
